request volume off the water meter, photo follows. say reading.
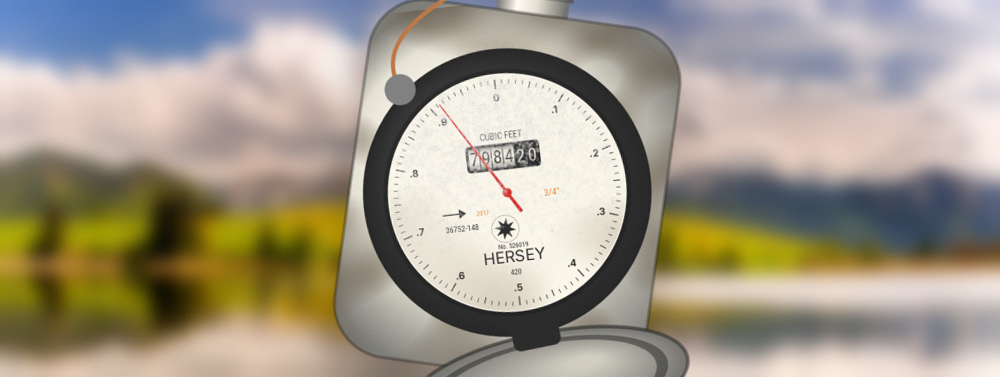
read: 798419.91 ft³
